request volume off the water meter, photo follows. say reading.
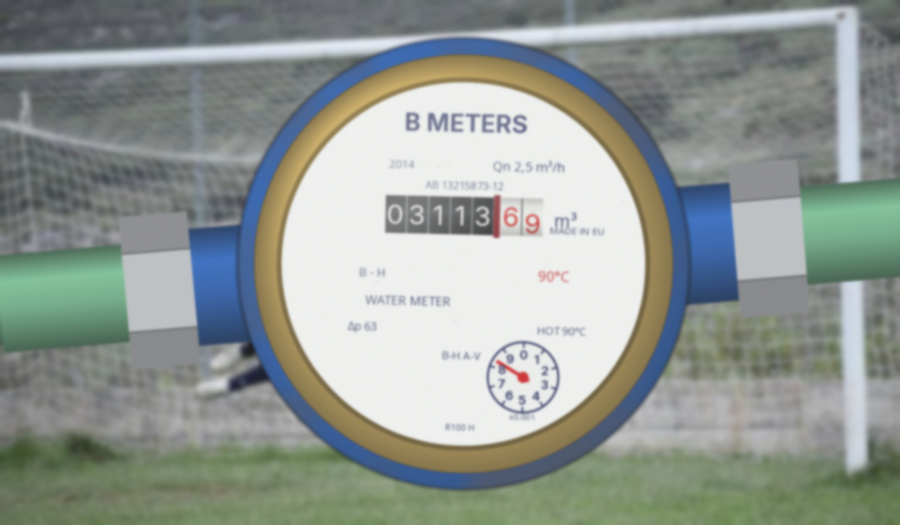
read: 3113.688 m³
